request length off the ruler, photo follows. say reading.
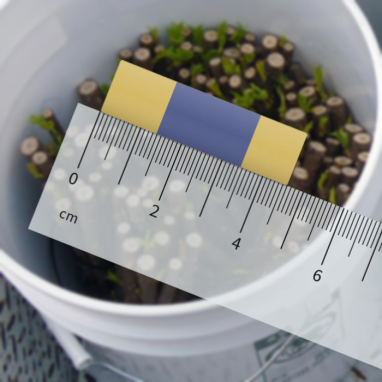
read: 4.6 cm
